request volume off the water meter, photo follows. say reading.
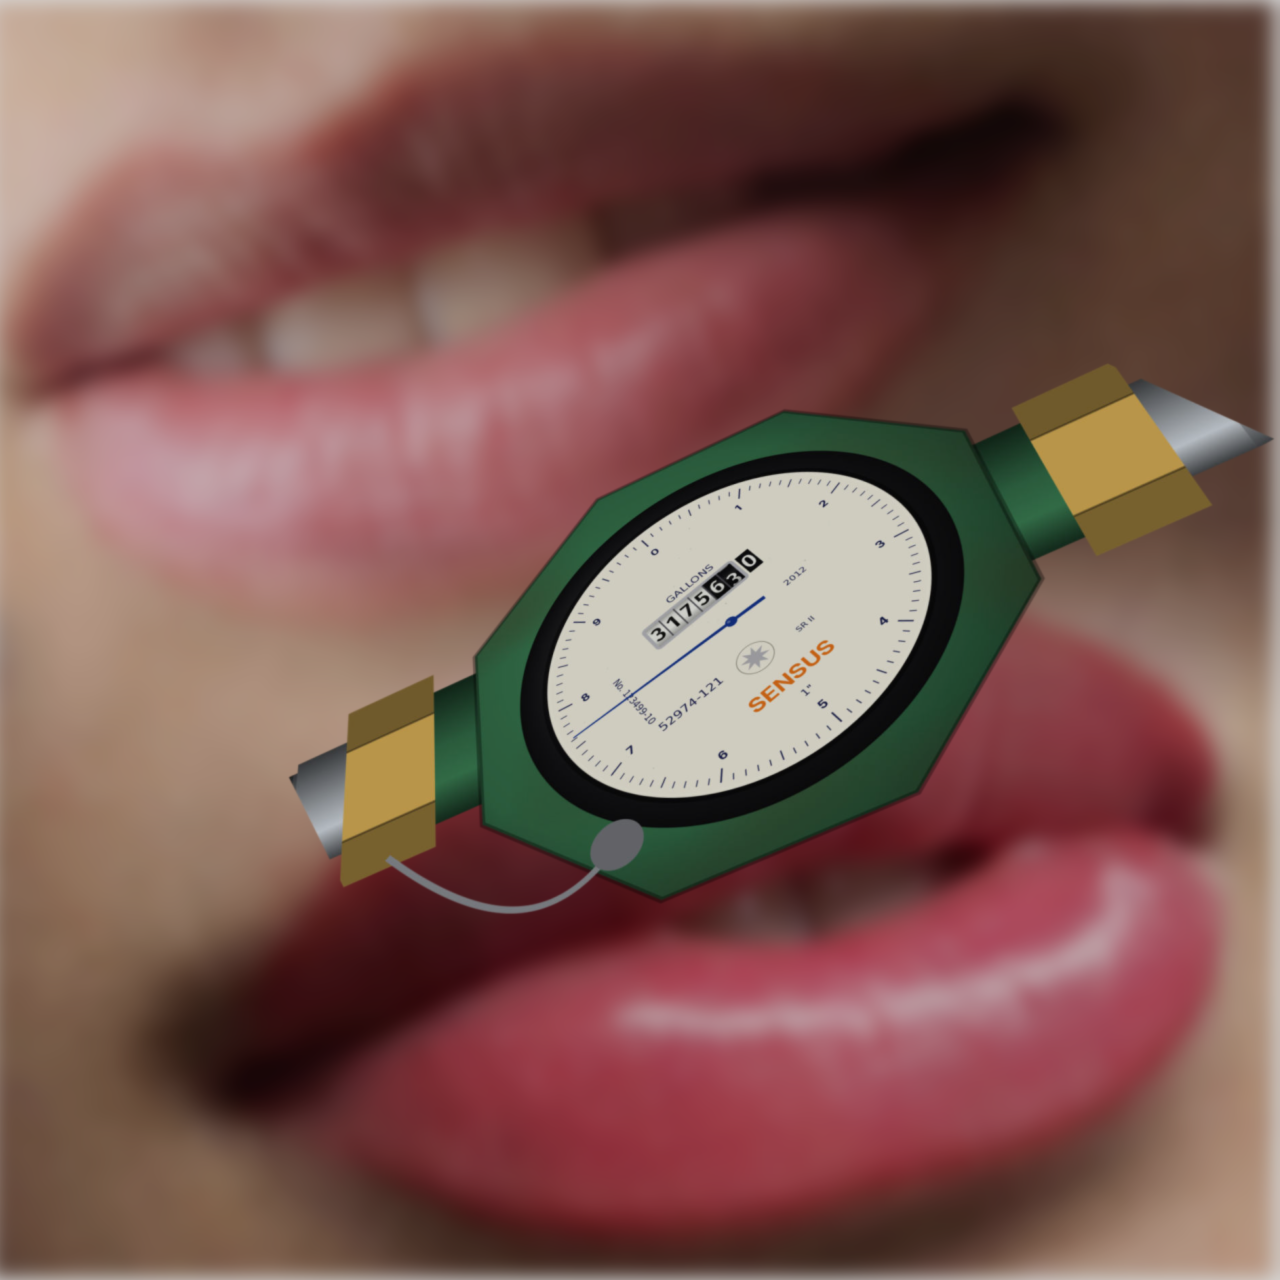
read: 3175627.6 gal
